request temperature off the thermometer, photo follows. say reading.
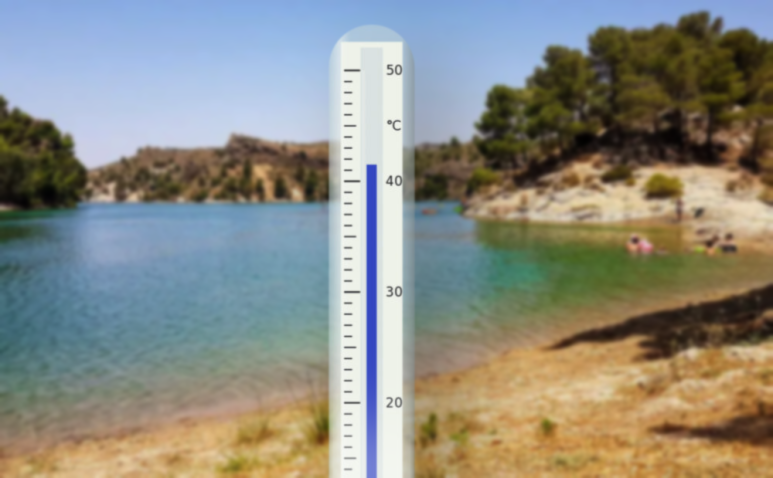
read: 41.5 °C
